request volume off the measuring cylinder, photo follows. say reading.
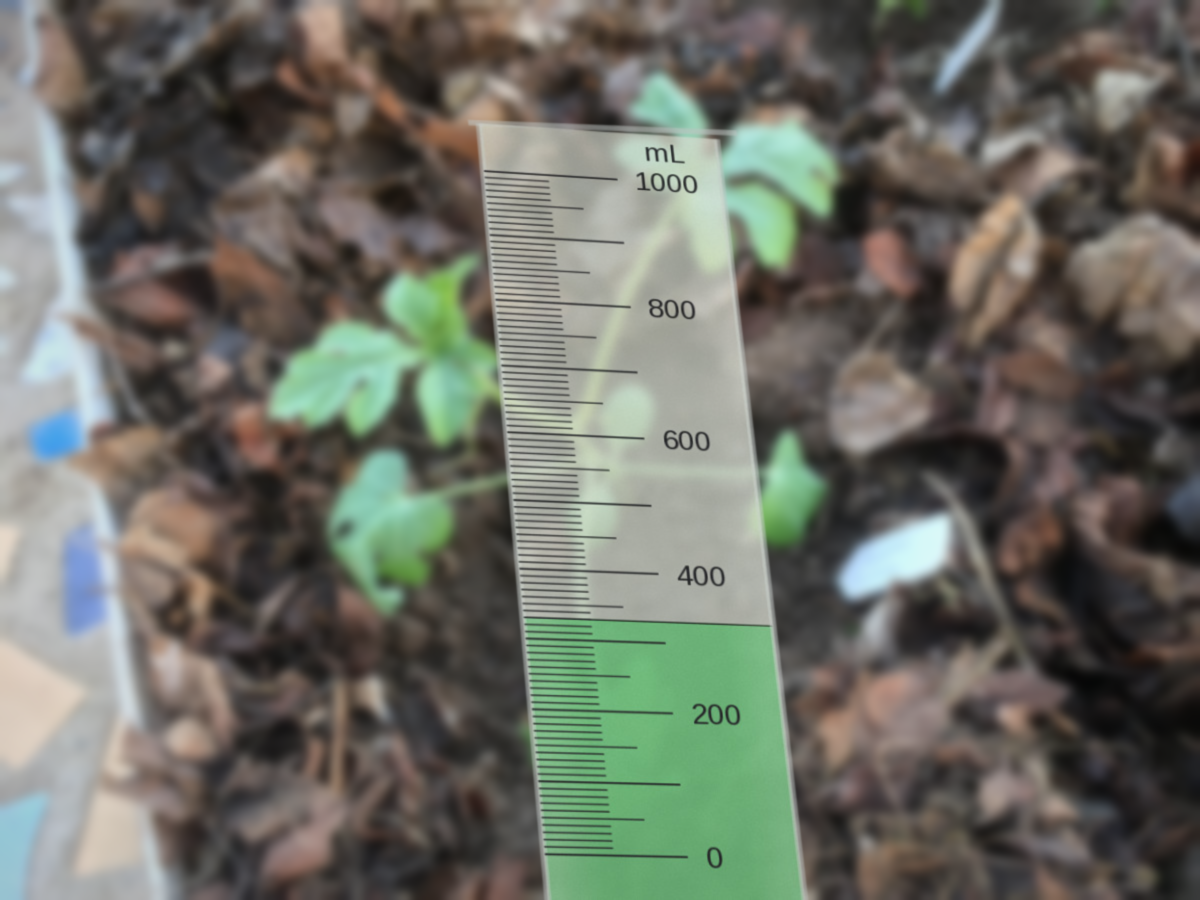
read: 330 mL
